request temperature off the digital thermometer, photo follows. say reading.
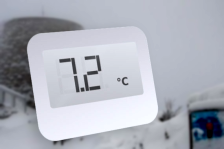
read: 7.2 °C
